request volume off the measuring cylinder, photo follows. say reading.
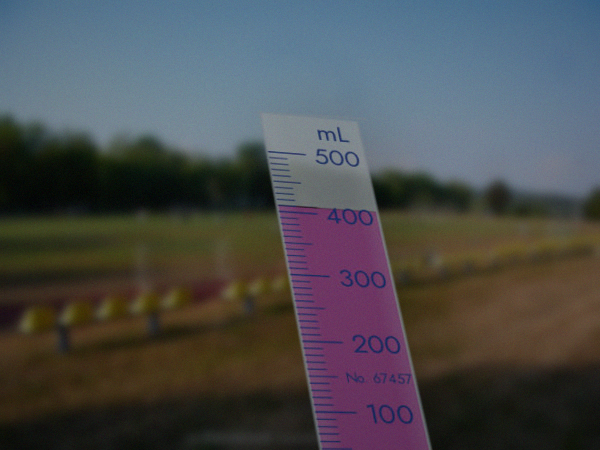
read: 410 mL
